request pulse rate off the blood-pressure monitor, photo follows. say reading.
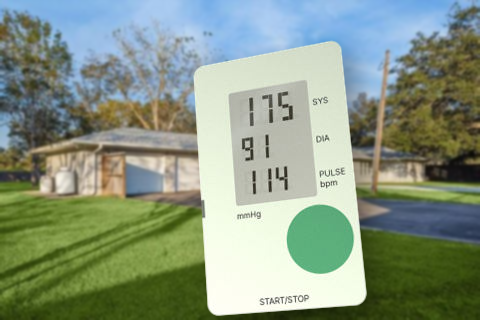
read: 114 bpm
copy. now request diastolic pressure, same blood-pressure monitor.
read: 91 mmHg
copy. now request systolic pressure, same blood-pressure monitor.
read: 175 mmHg
